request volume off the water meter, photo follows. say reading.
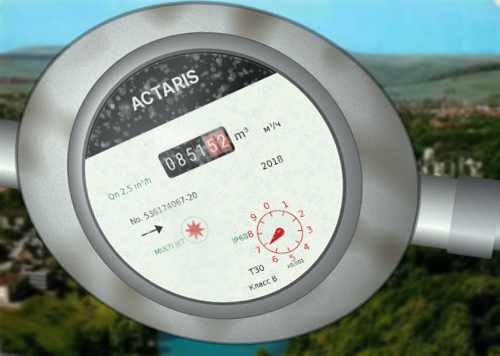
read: 851.526 m³
